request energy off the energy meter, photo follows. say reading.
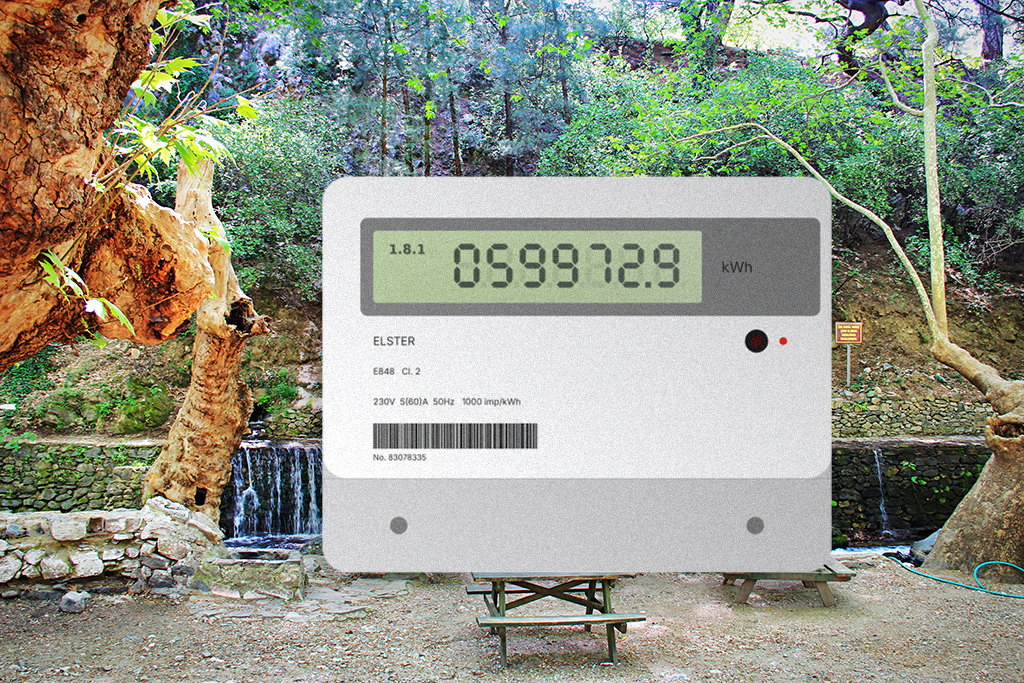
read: 59972.9 kWh
